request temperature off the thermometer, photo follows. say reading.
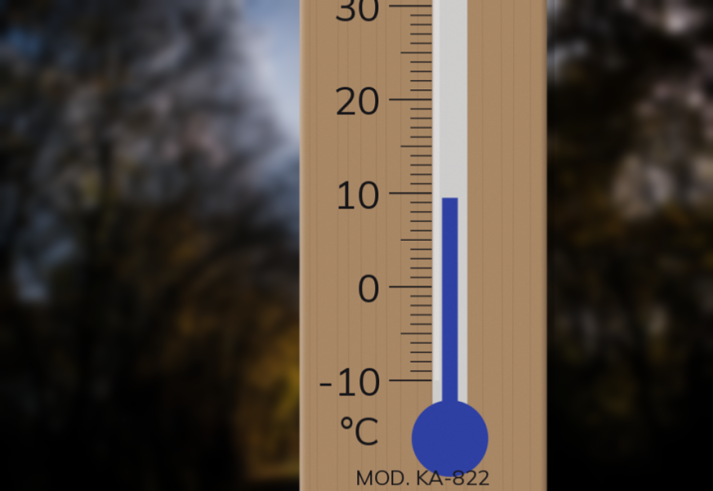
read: 9.5 °C
